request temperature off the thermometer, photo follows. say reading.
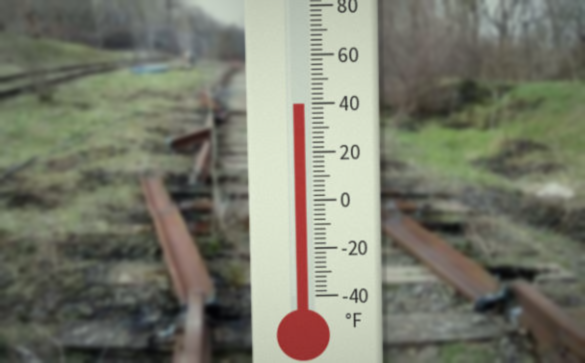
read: 40 °F
